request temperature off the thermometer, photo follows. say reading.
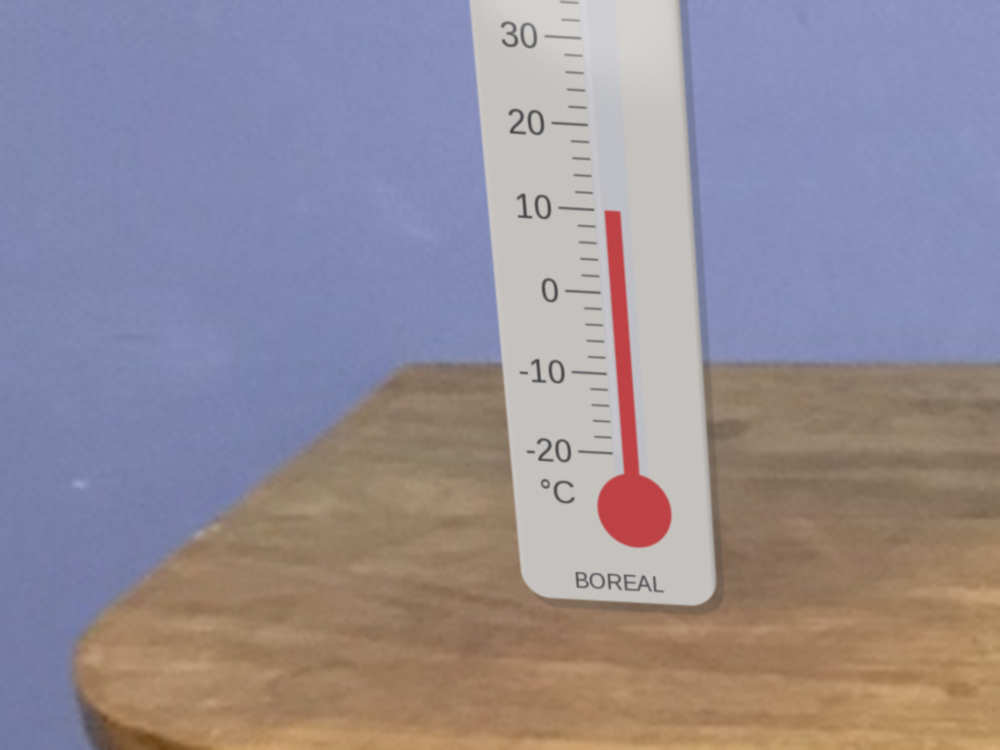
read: 10 °C
